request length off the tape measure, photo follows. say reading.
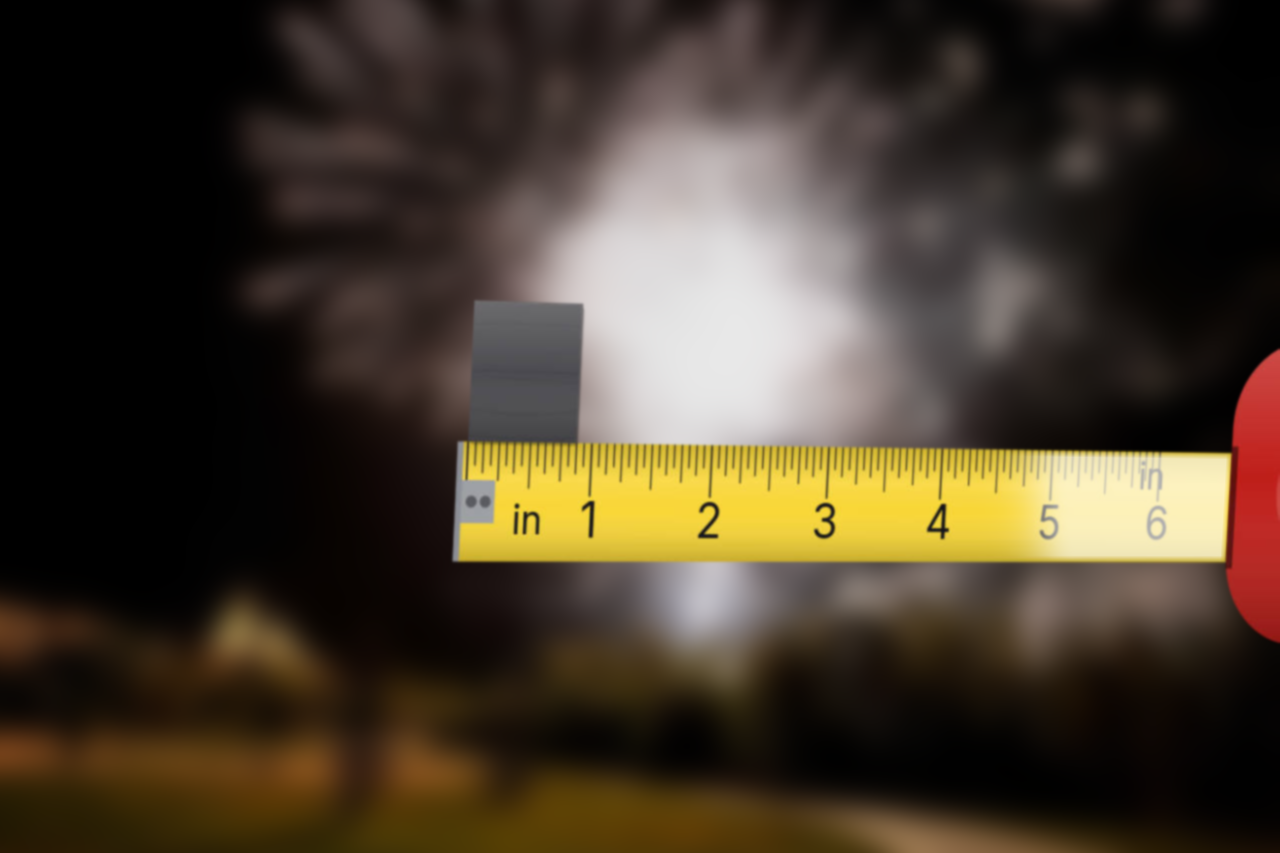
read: 0.875 in
